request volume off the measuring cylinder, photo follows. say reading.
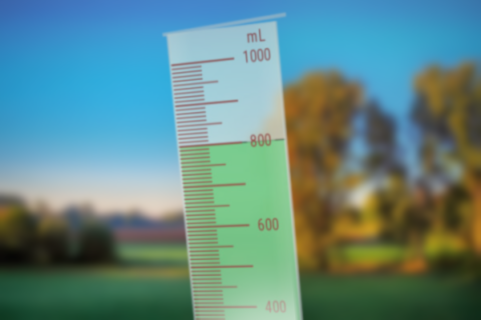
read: 800 mL
